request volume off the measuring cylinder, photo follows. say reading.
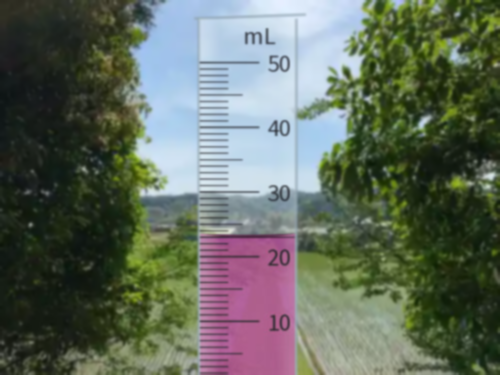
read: 23 mL
